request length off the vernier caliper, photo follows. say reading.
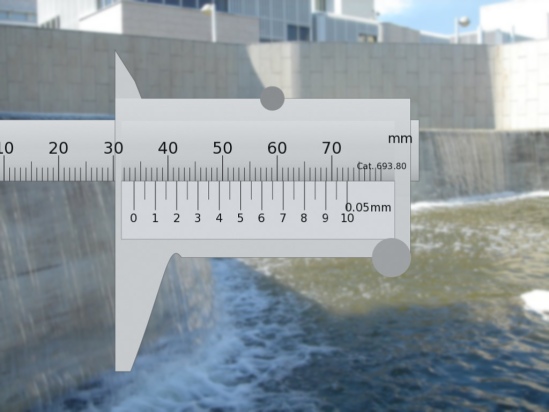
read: 33.8 mm
